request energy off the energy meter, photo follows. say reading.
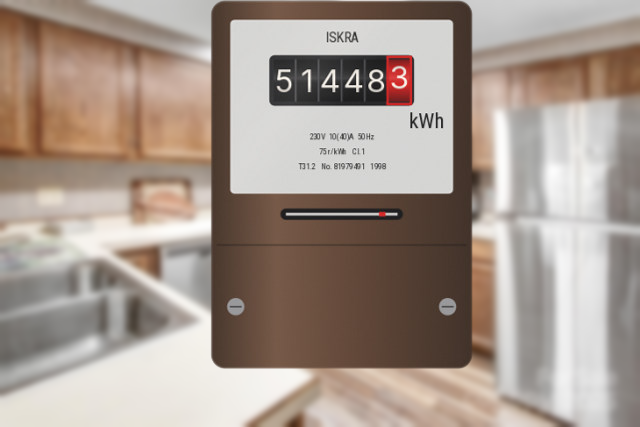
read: 51448.3 kWh
